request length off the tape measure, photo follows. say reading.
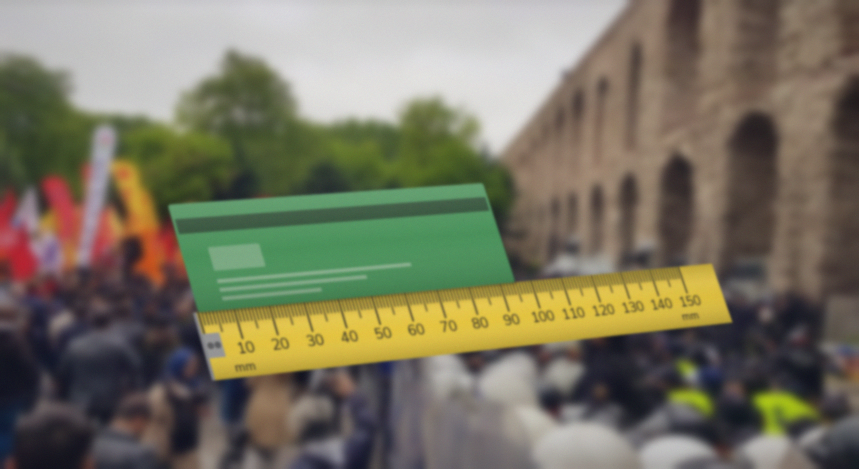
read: 95 mm
